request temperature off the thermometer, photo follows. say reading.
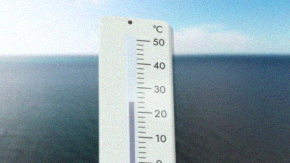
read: 24 °C
